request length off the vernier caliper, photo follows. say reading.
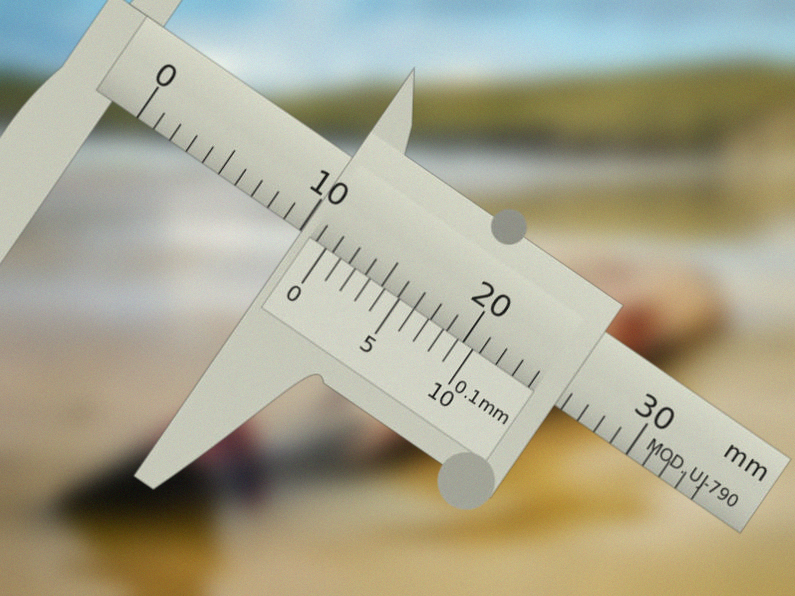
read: 11.6 mm
